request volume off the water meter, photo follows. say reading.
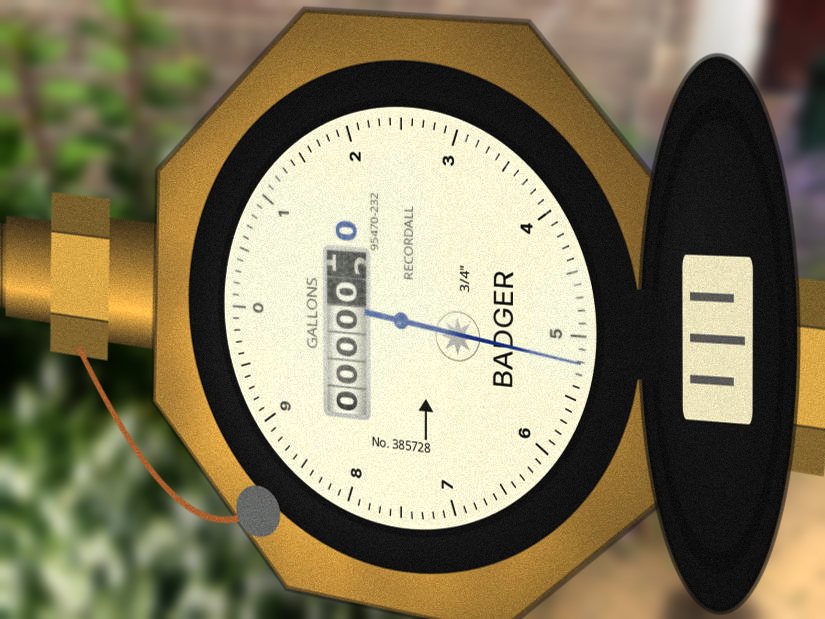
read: 15.2 gal
